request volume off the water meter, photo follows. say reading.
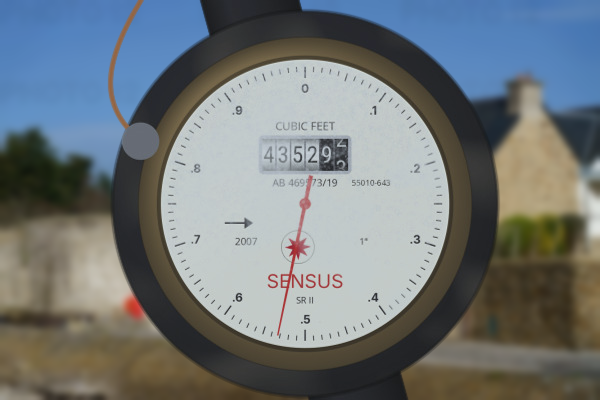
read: 435292.53 ft³
